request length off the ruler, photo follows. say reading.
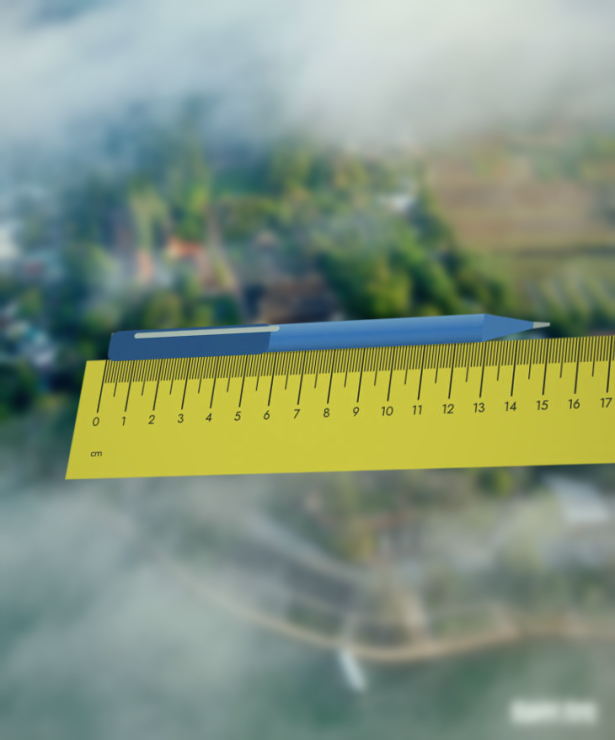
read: 15 cm
